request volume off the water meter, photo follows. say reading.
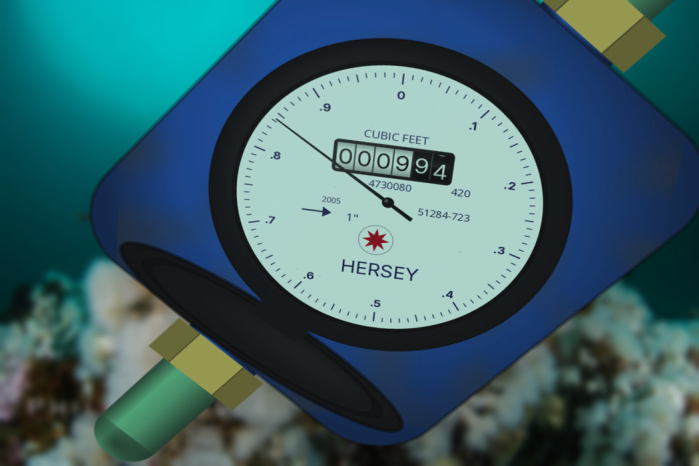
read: 993.84 ft³
